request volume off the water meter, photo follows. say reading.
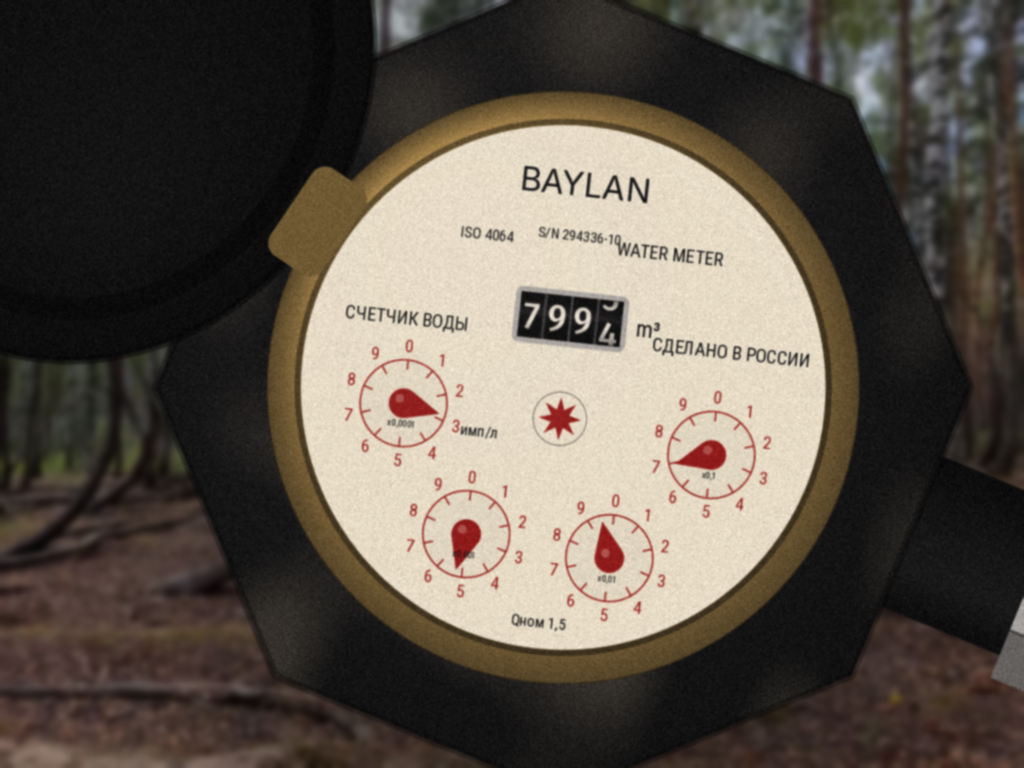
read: 7993.6952 m³
